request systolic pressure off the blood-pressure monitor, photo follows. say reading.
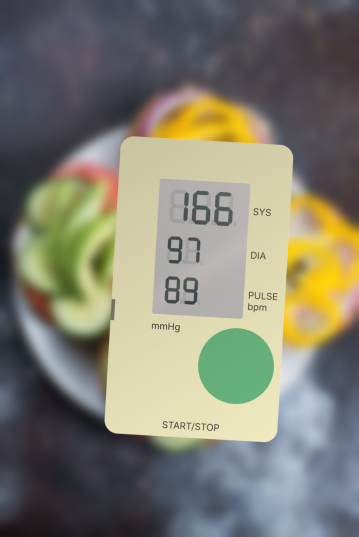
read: 166 mmHg
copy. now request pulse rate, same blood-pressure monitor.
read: 89 bpm
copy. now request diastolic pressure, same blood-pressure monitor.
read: 97 mmHg
